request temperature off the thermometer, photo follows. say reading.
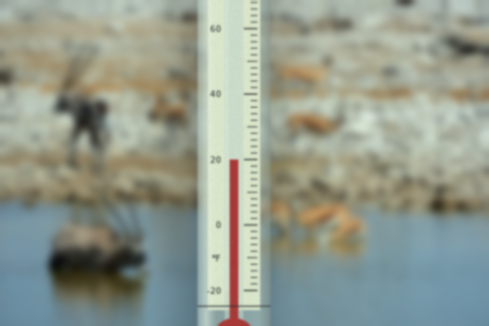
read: 20 °F
